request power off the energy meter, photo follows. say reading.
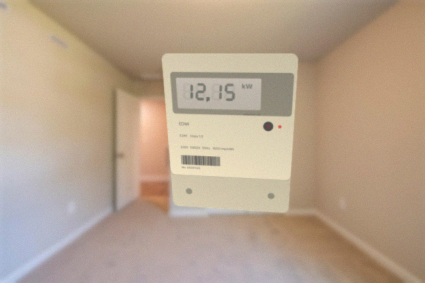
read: 12.15 kW
